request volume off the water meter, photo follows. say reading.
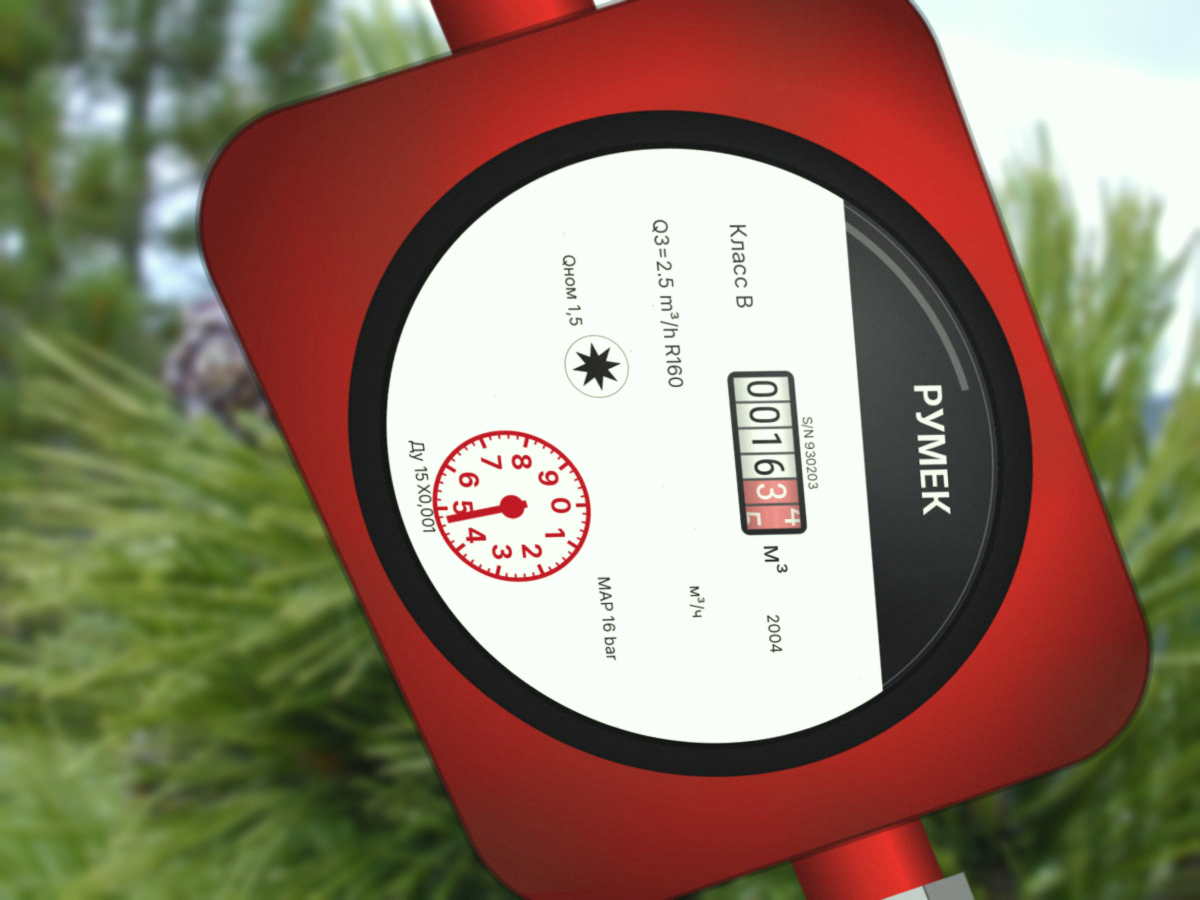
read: 16.344 m³
